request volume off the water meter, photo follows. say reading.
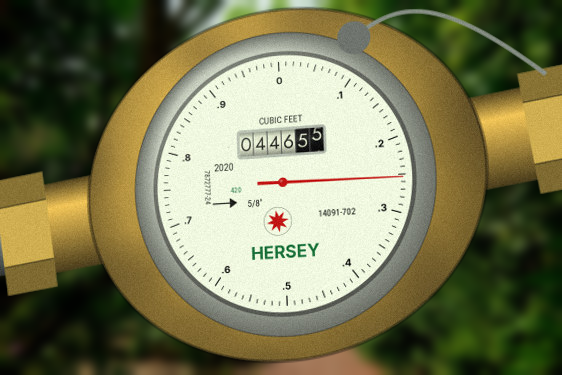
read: 44655.25 ft³
